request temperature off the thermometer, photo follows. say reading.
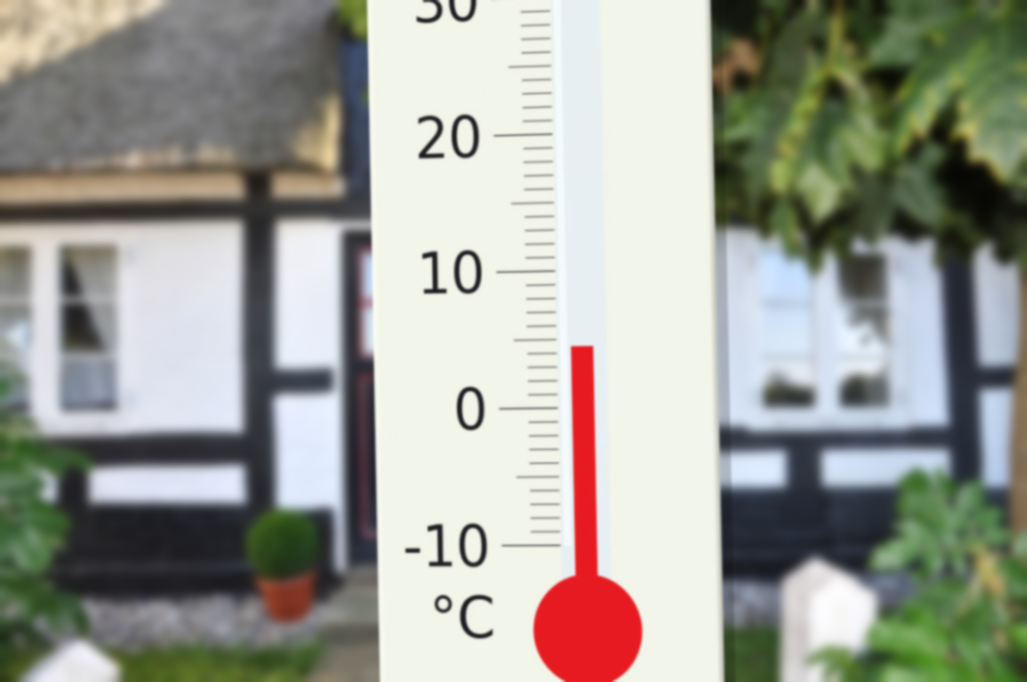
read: 4.5 °C
